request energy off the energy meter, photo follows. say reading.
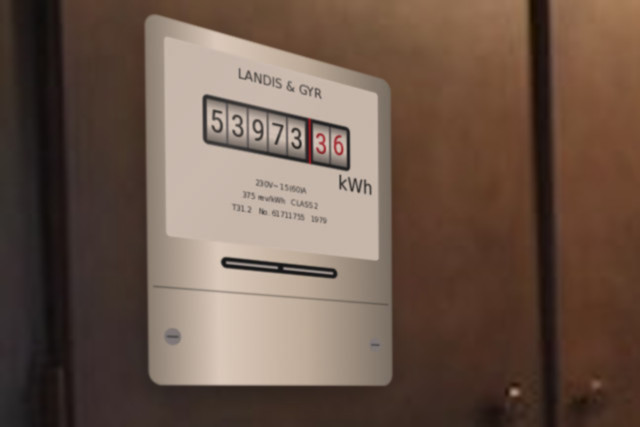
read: 53973.36 kWh
